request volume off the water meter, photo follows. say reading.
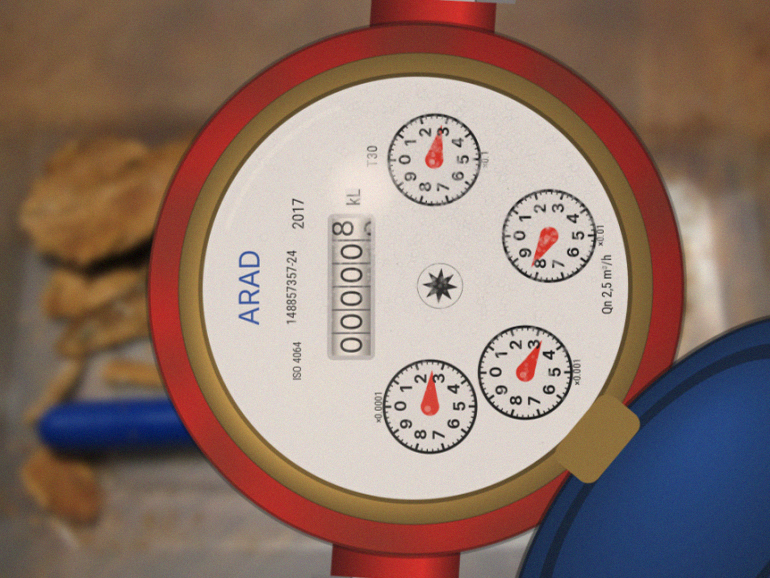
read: 8.2832 kL
